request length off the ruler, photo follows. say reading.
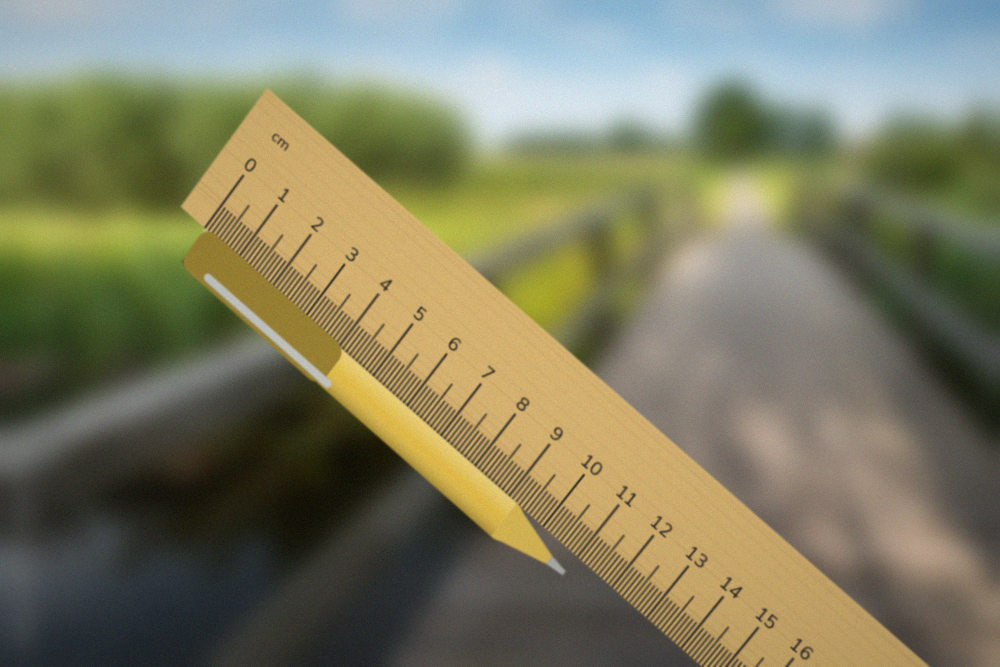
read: 11 cm
